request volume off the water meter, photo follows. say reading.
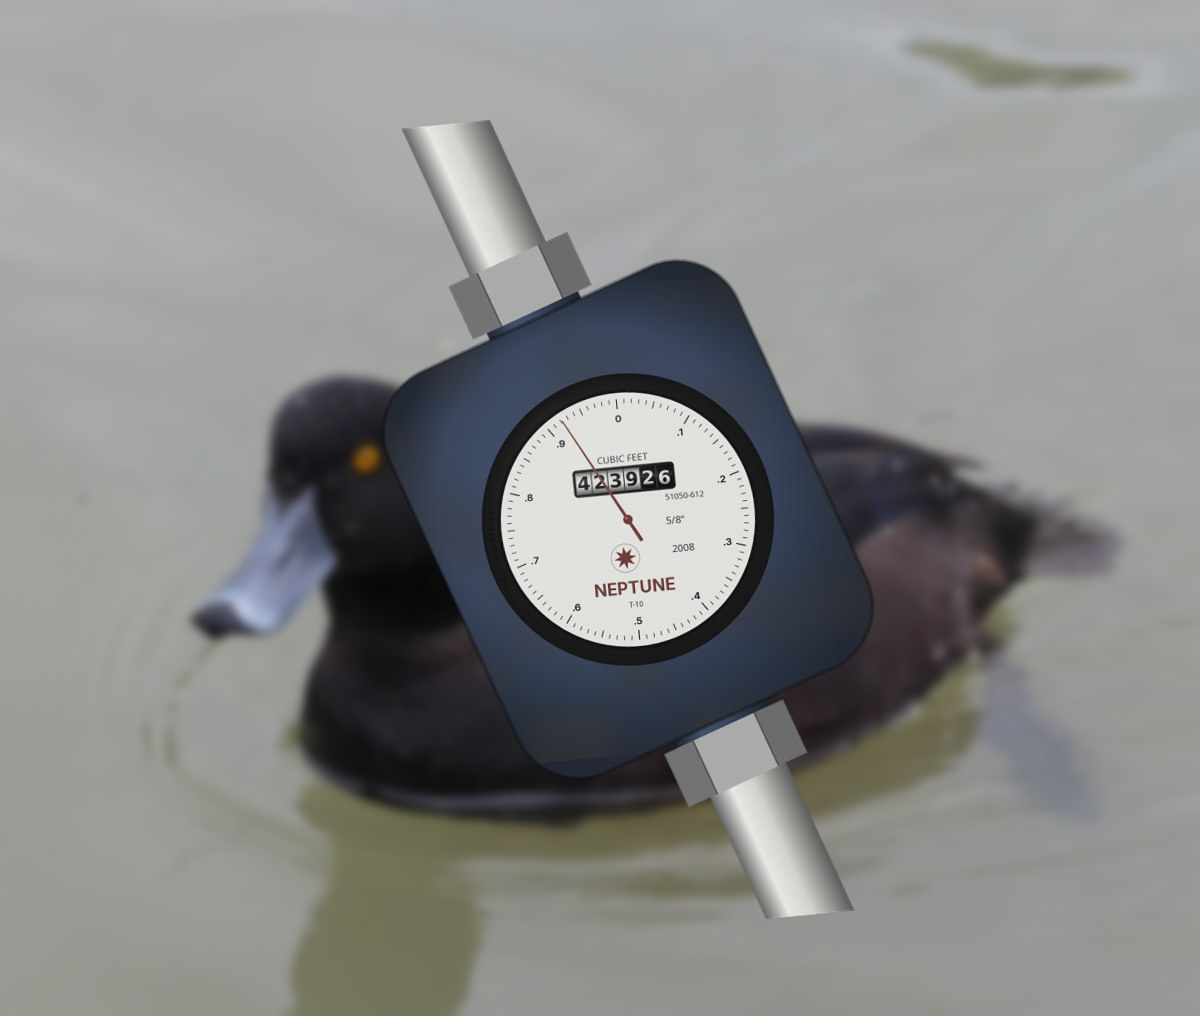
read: 423925.92 ft³
